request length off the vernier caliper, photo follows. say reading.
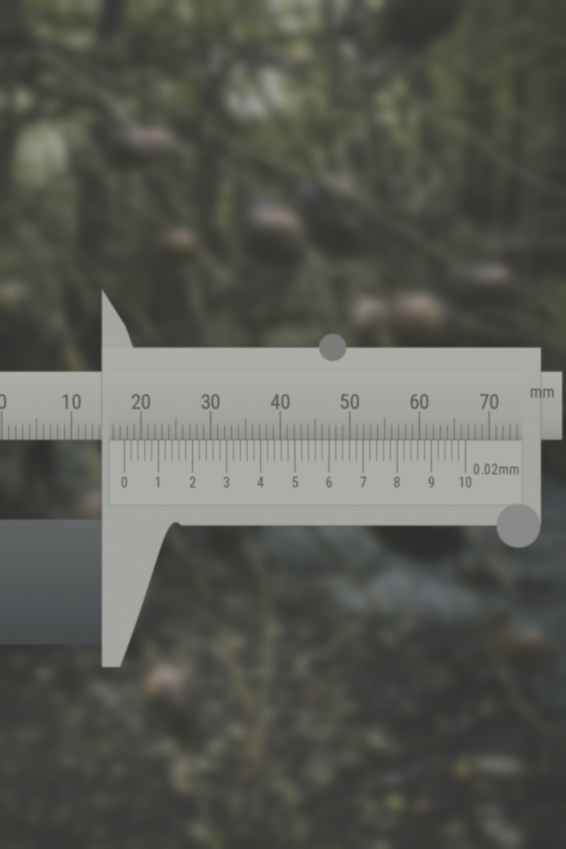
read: 17.6 mm
